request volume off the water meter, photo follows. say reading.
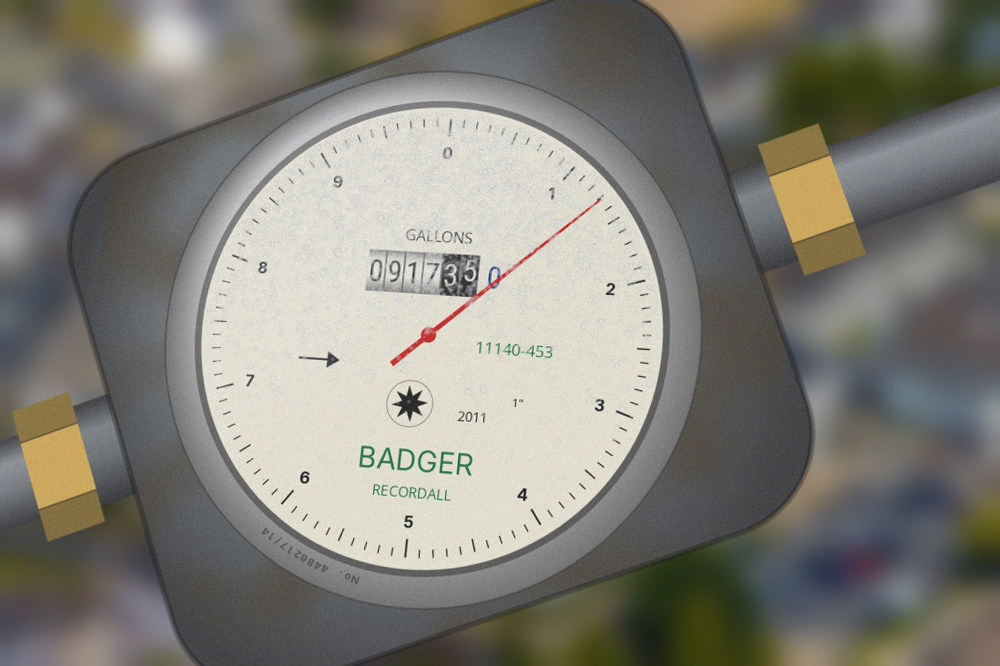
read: 917351.3 gal
